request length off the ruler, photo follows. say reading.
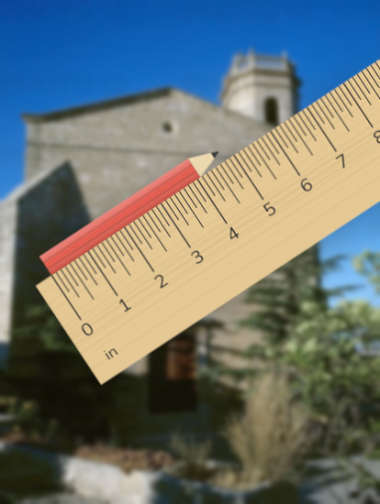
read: 4.75 in
